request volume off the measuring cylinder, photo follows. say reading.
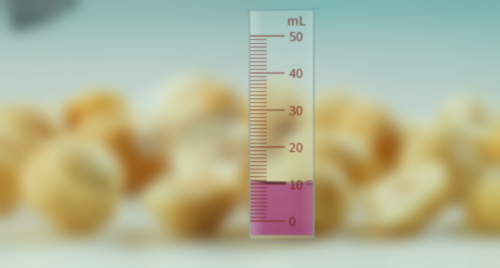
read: 10 mL
